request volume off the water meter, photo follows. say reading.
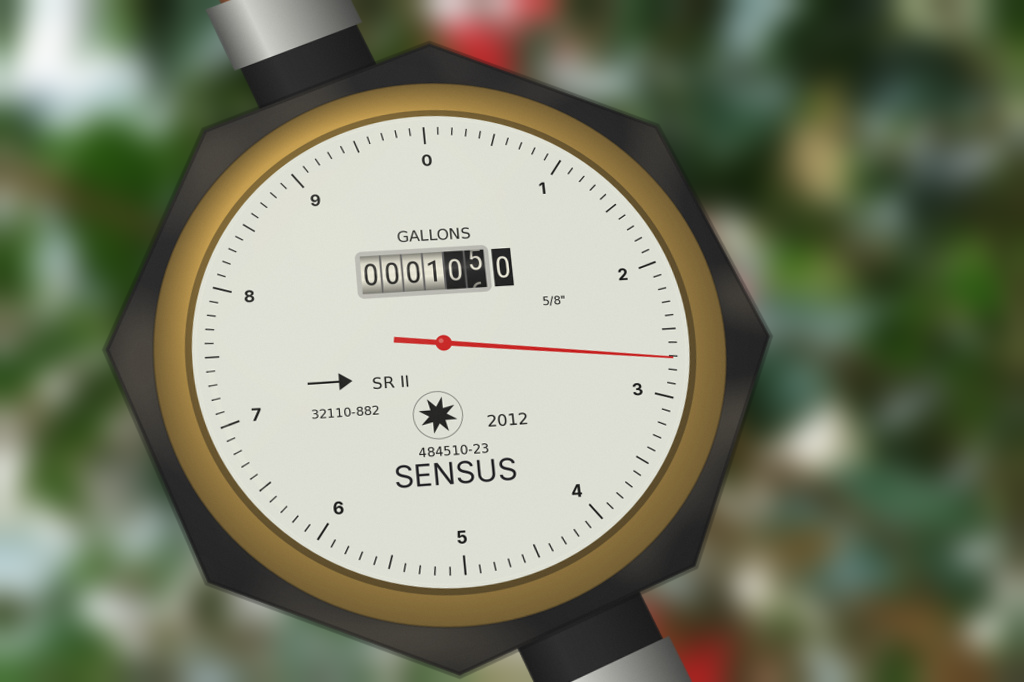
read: 1052.7 gal
